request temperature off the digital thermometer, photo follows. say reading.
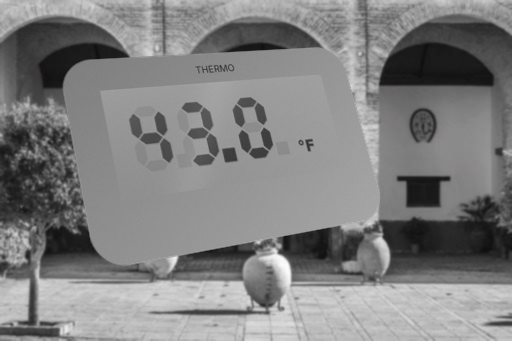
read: 43.0 °F
